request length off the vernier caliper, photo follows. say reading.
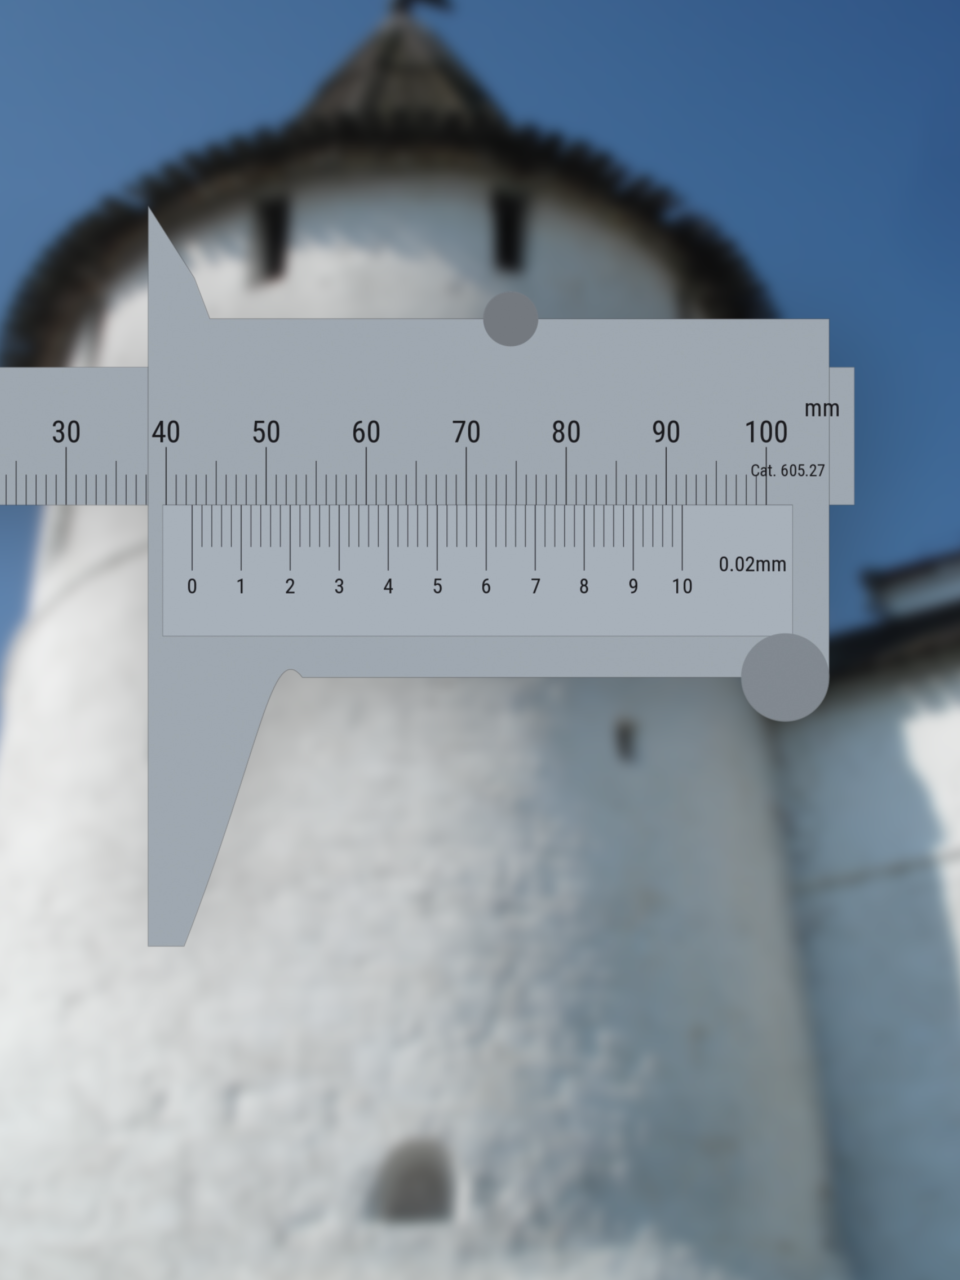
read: 42.6 mm
